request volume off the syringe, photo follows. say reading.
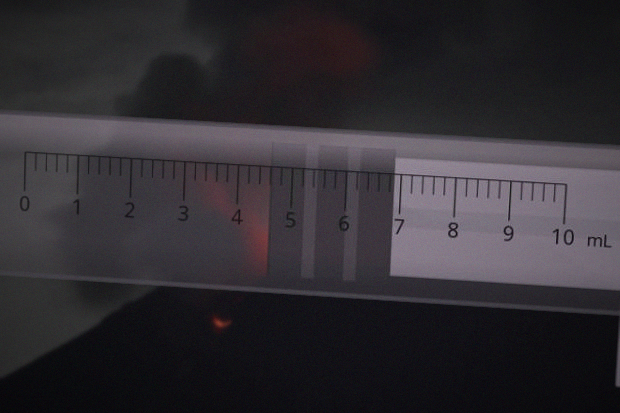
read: 4.6 mL
